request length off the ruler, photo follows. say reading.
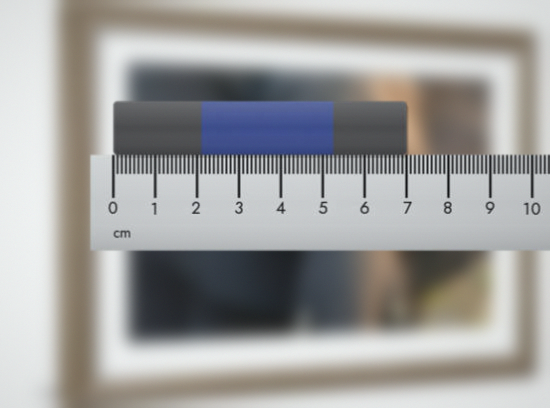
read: 7 cm
